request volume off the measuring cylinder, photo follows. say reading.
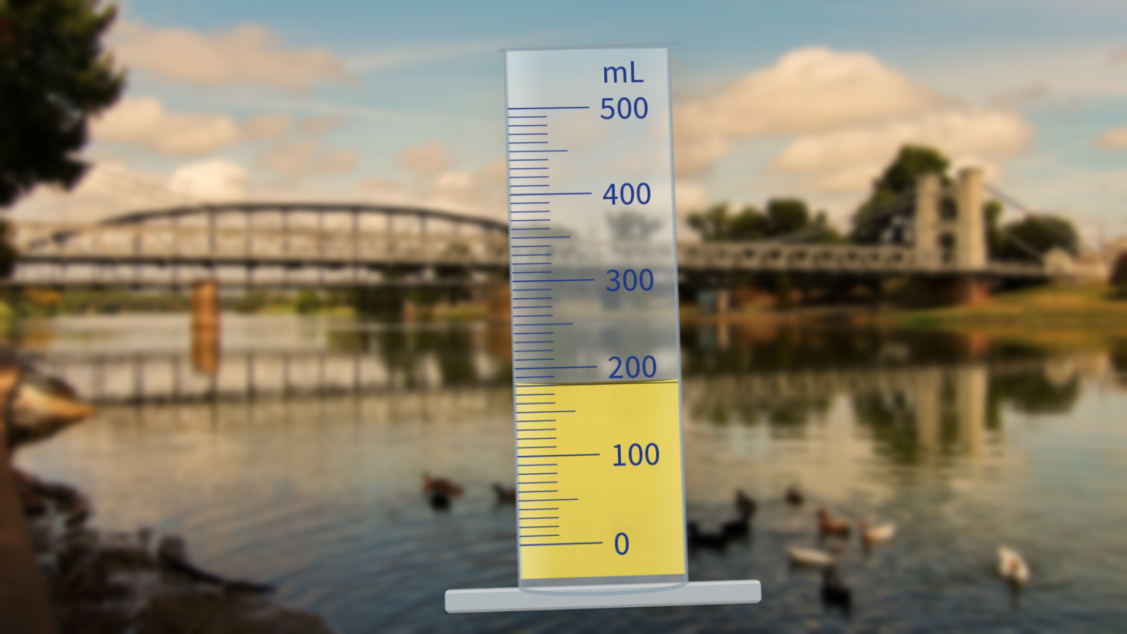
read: 180 mL
